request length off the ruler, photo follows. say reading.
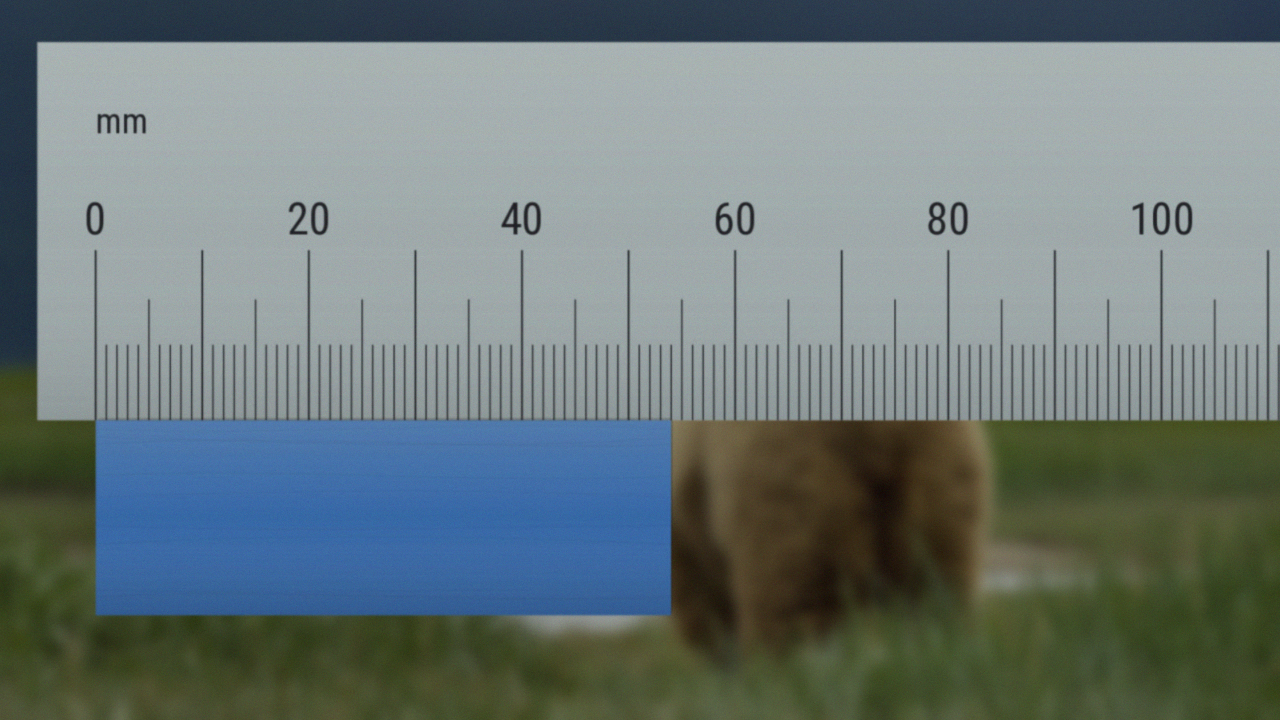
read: 54 mm
